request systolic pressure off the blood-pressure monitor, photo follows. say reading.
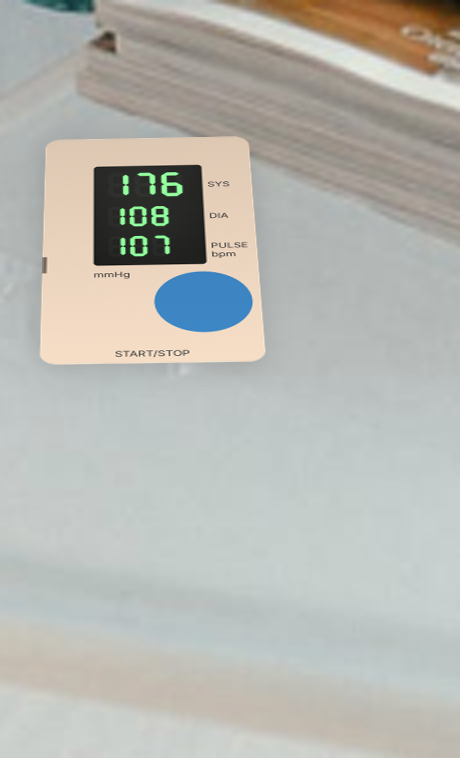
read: 176 mmHg
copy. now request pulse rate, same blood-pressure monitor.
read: 107 bpm
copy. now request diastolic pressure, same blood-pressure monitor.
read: 108 mmHg
